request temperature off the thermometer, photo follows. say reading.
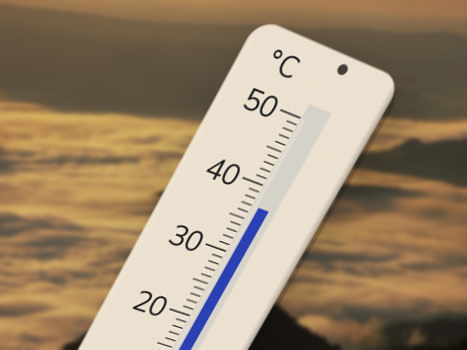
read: 37 °C
